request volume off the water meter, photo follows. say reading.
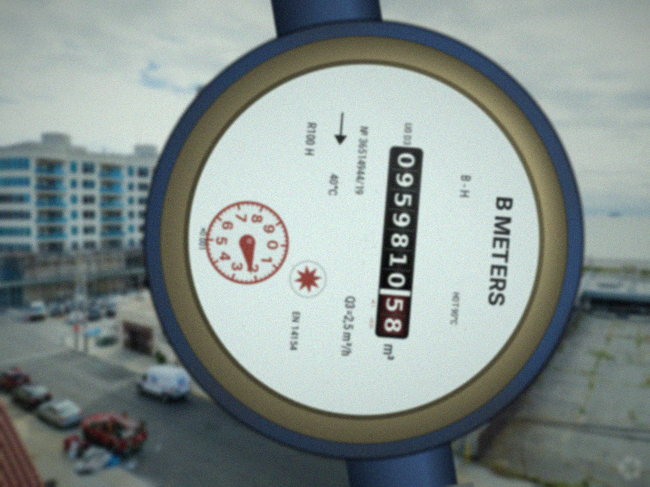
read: 959810.582 m³
